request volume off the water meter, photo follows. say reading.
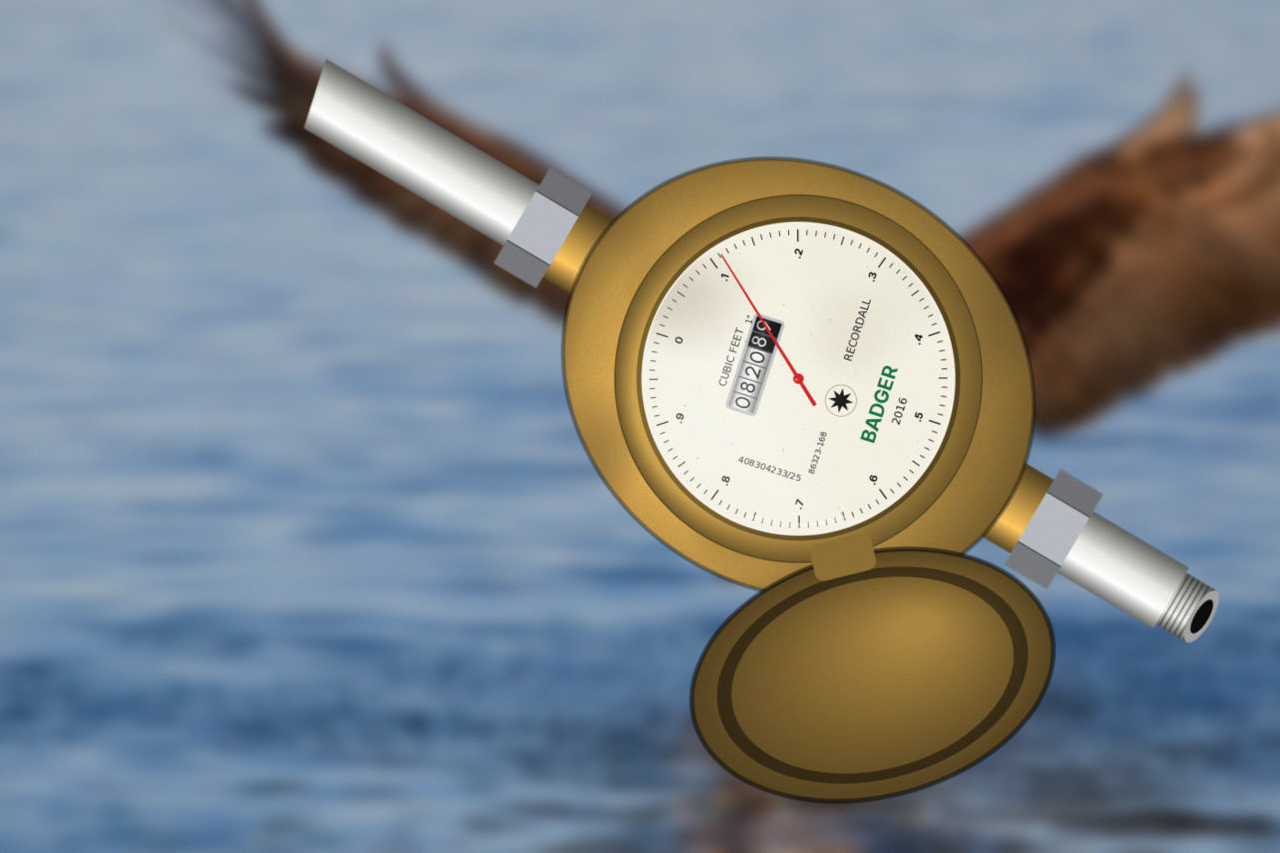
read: 82089.11 ft³
